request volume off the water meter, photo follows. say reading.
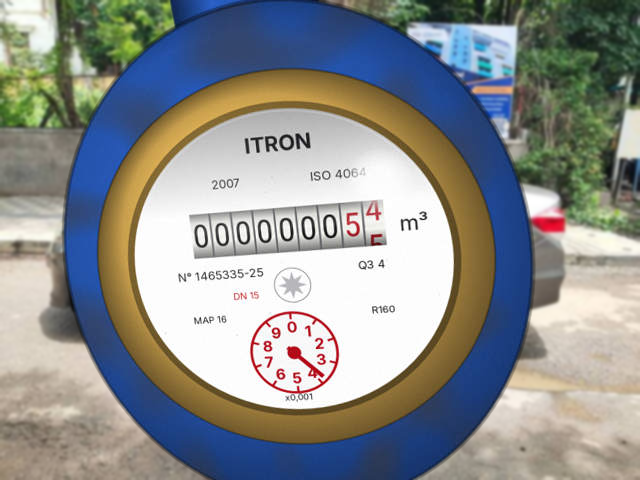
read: 0.543 m³
